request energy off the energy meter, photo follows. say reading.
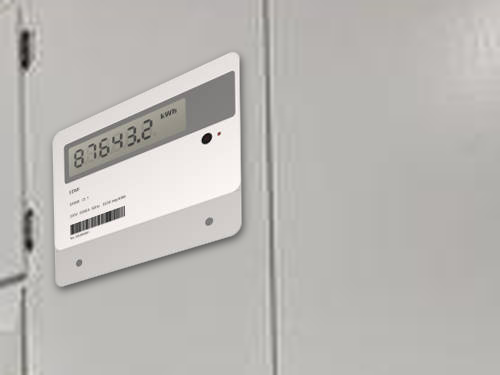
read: 87643.2 kWh
